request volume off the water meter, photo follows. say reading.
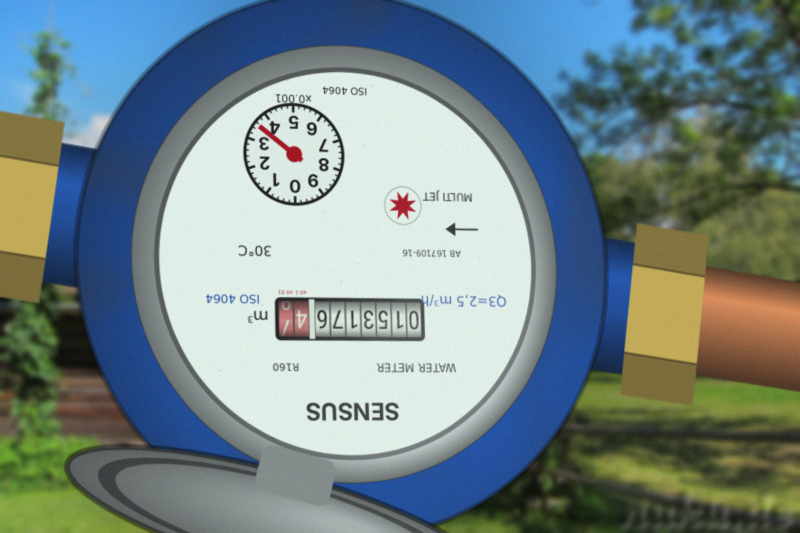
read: 153176.473 m³
